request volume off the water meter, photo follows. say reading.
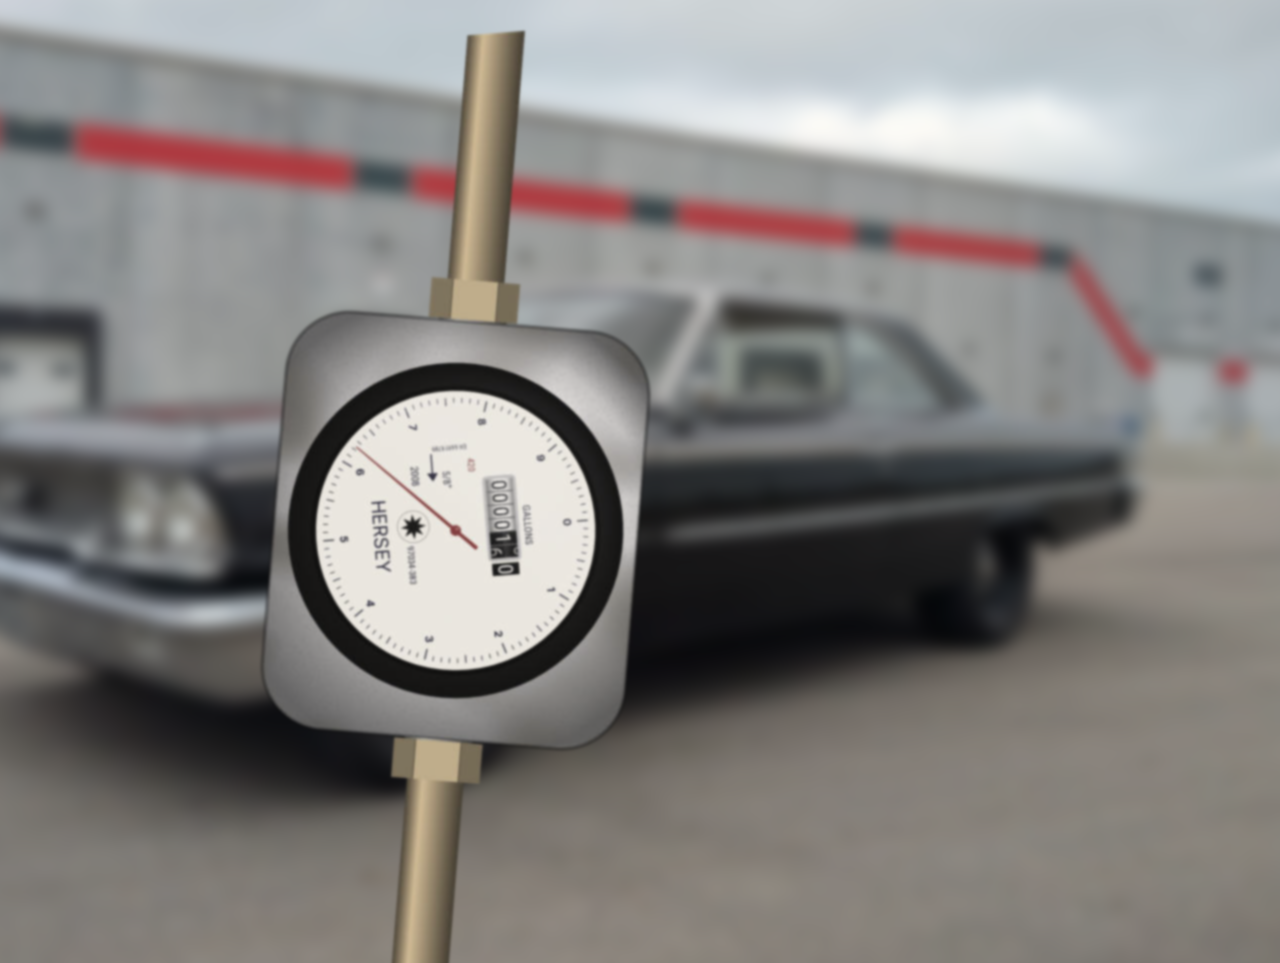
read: 156.2 gal
